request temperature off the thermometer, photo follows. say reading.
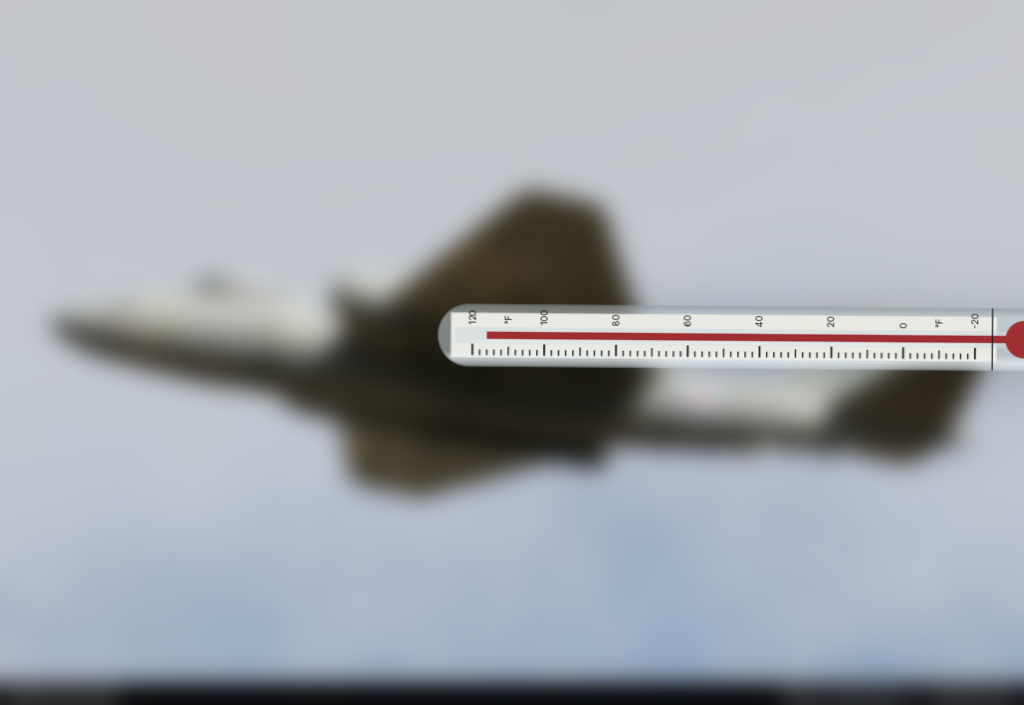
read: 116 °F
